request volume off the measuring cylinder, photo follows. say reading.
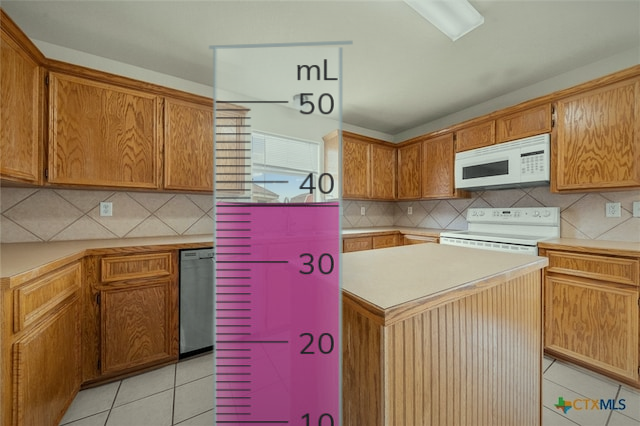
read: 37 mL
